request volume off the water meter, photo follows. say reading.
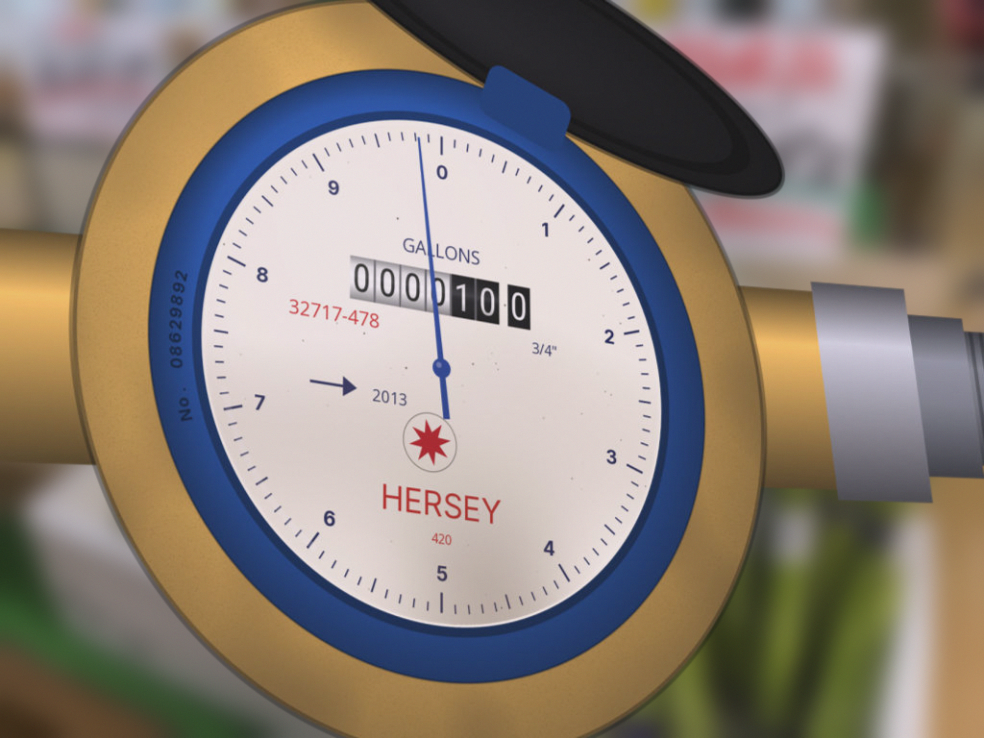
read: 99.8 gal
